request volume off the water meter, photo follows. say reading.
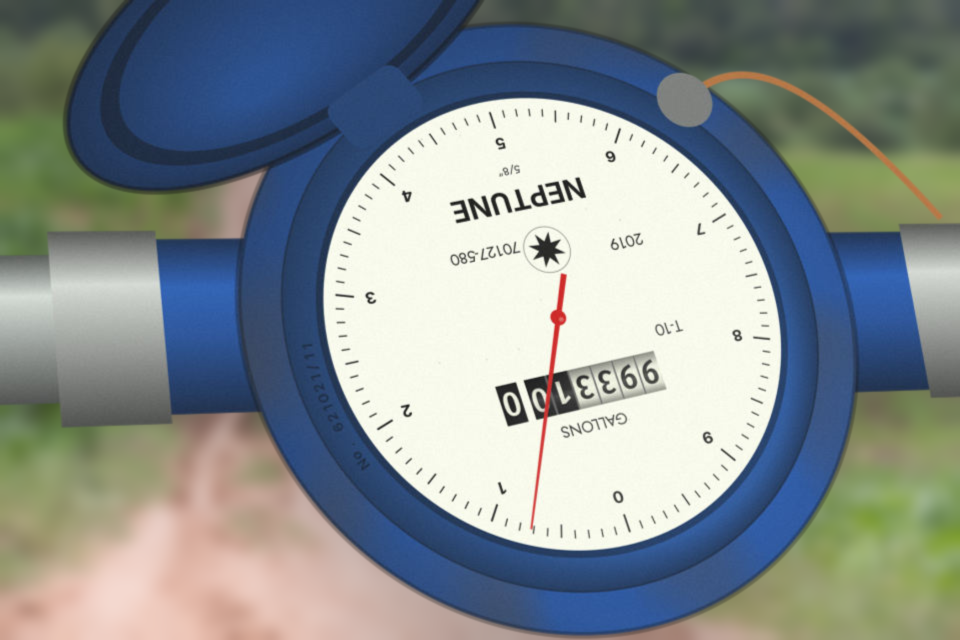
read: 9933100.7 gal
